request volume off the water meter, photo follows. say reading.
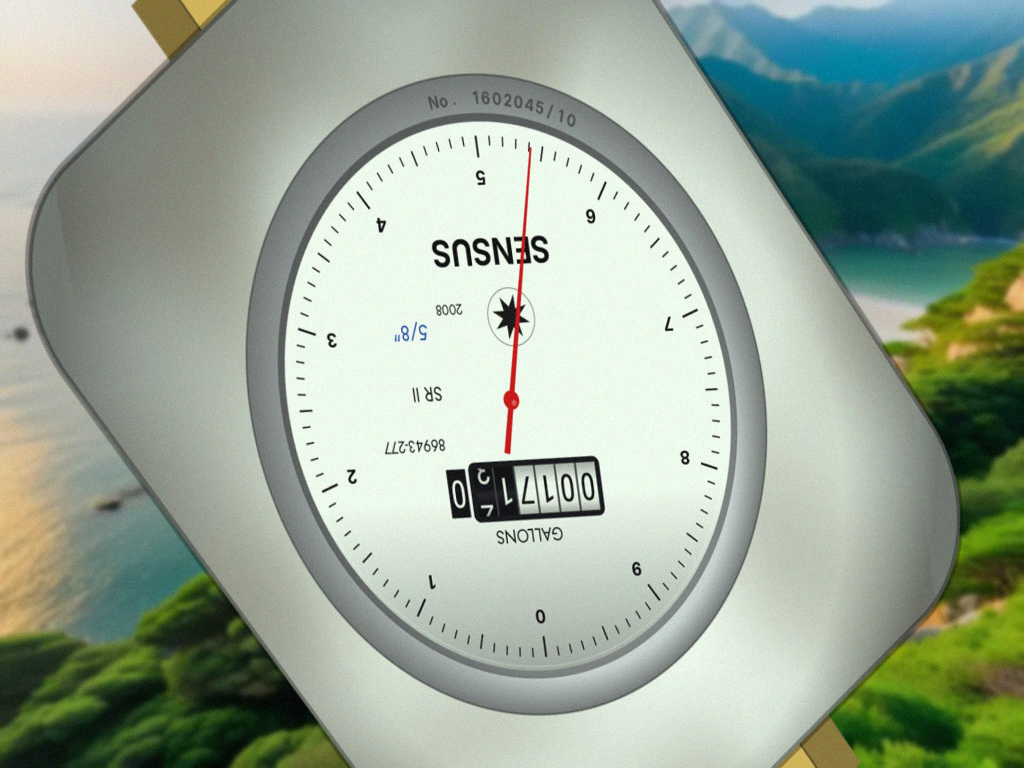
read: 17125.4 gal
